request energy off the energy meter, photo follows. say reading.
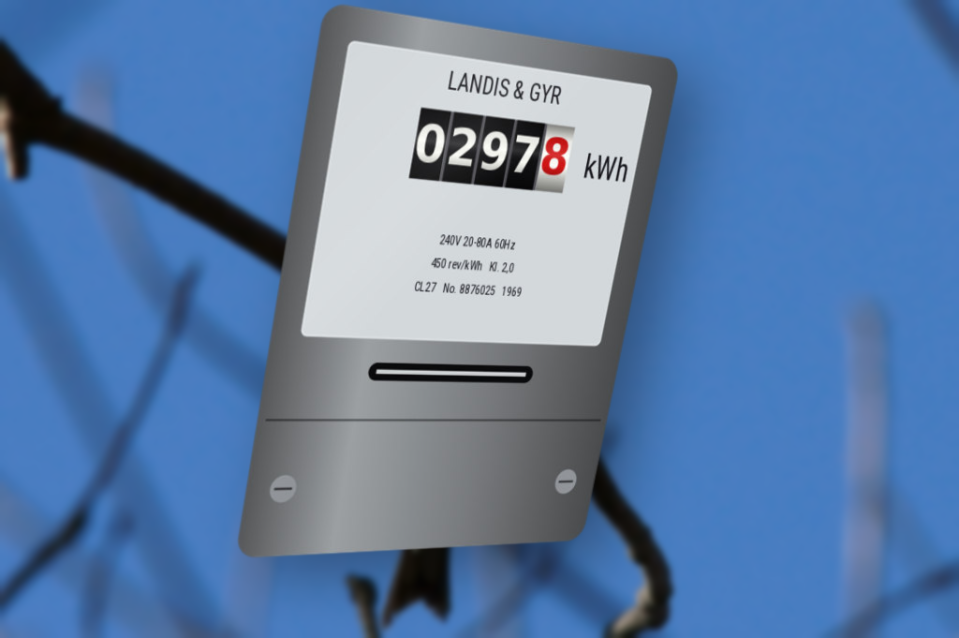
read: 297.8 kWh
